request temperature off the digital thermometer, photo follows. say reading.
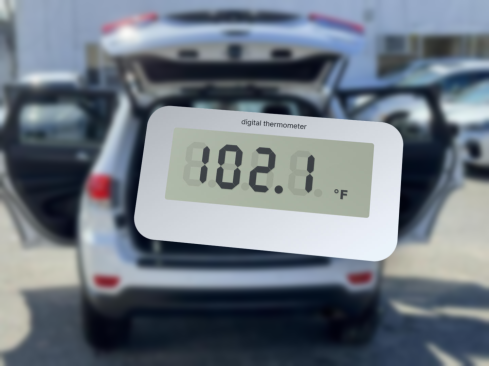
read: 102.1 °F
